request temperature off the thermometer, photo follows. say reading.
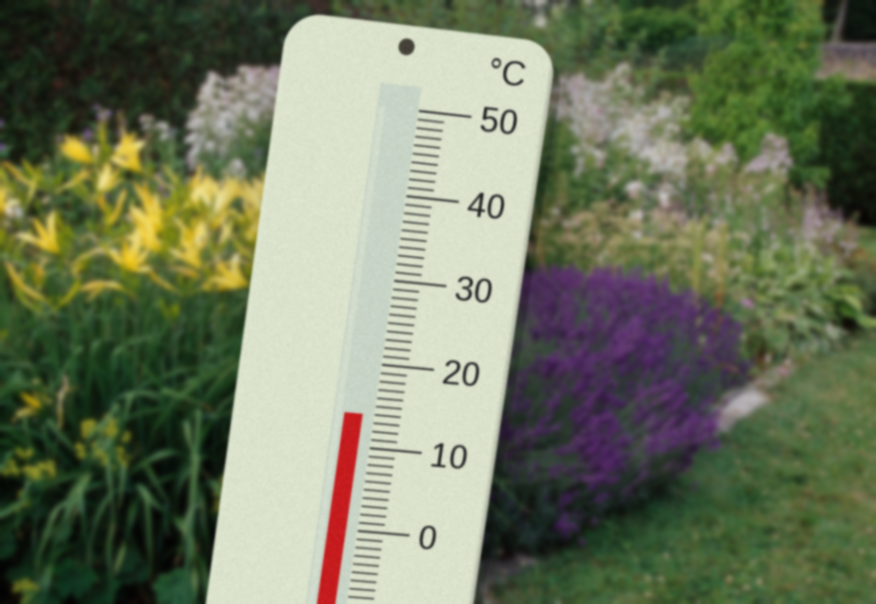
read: 14 °C
